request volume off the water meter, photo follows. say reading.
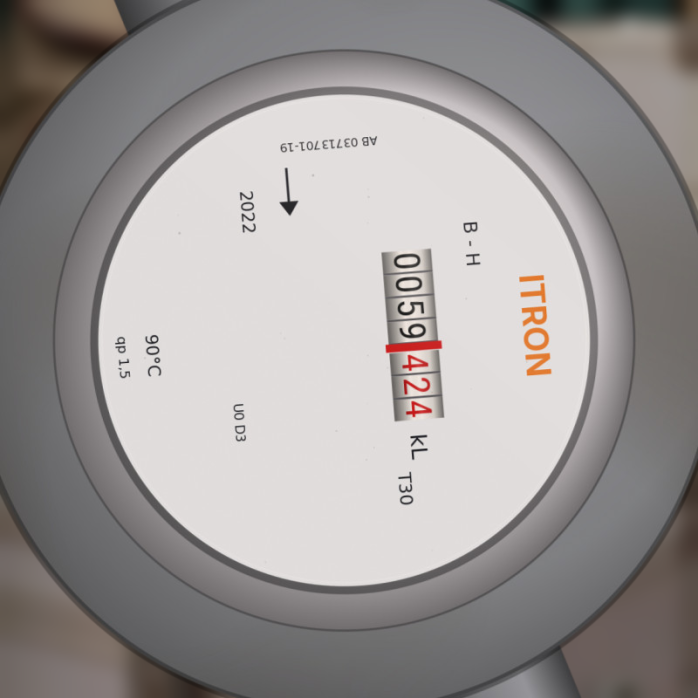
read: 59.424 kL
